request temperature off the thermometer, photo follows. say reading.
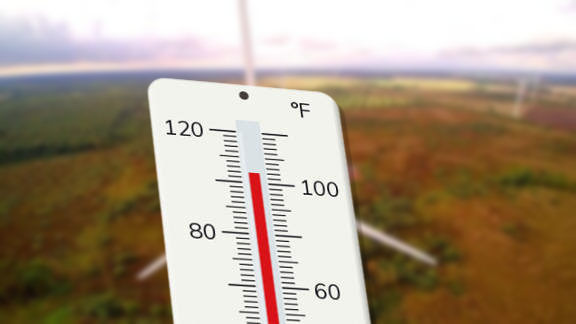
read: 104 °F
